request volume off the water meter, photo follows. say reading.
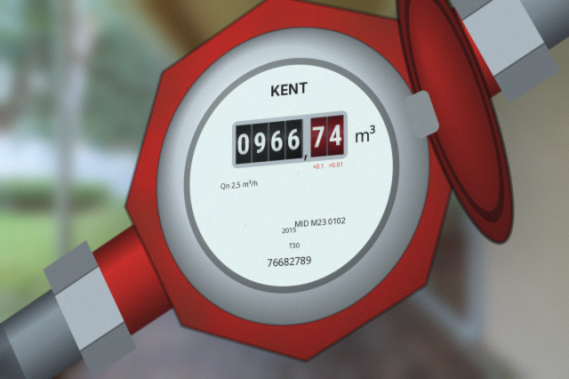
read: 966.74 m³
